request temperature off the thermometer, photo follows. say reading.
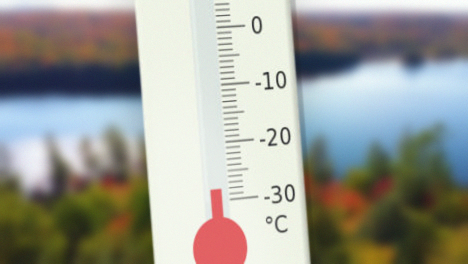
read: -28 °C
